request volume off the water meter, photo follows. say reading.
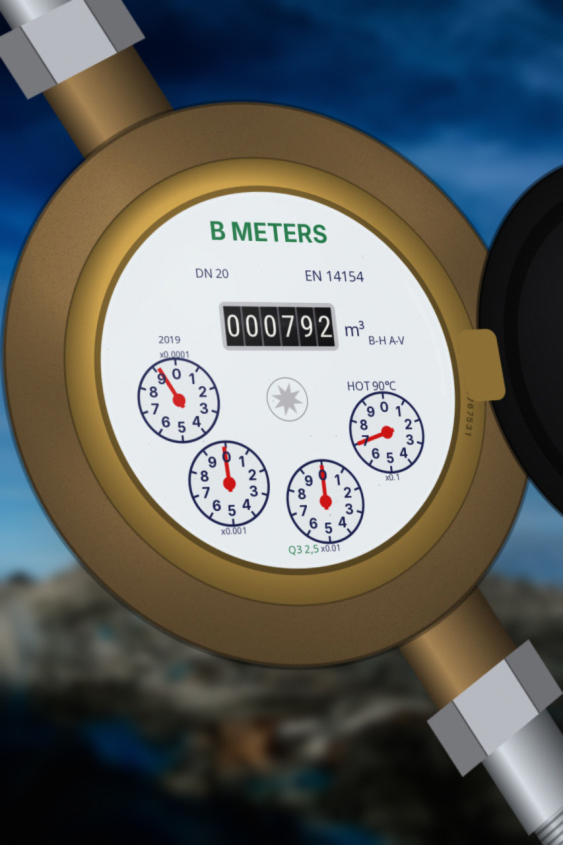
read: 792.6999 m³
